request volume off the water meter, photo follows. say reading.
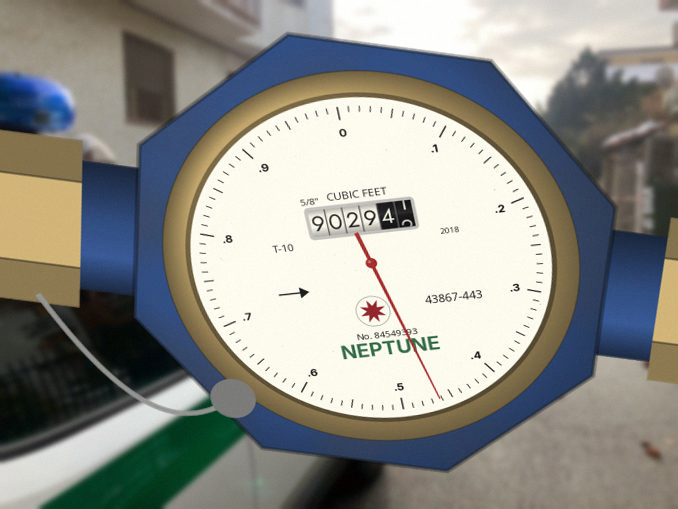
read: 902941.46 ft³
